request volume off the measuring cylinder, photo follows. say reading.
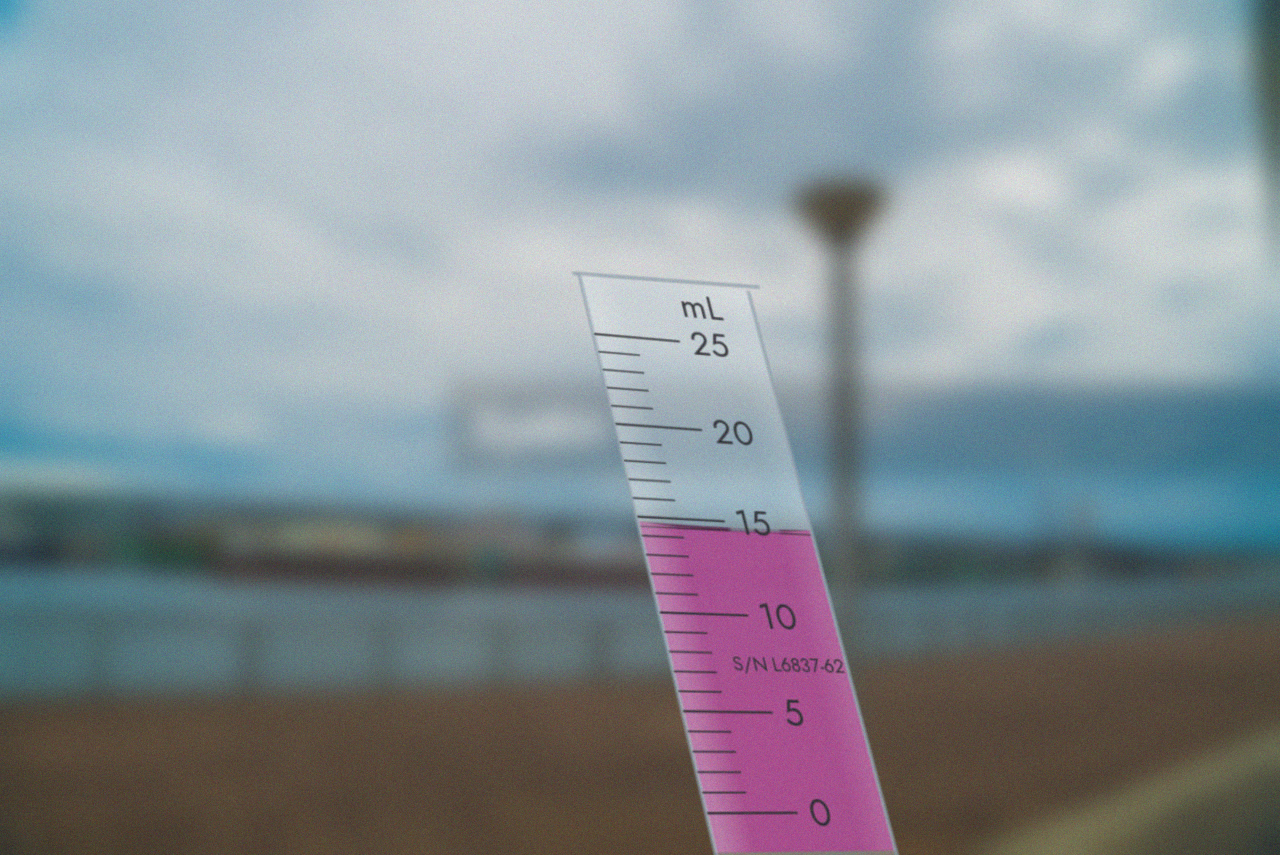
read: 14.5 mL
